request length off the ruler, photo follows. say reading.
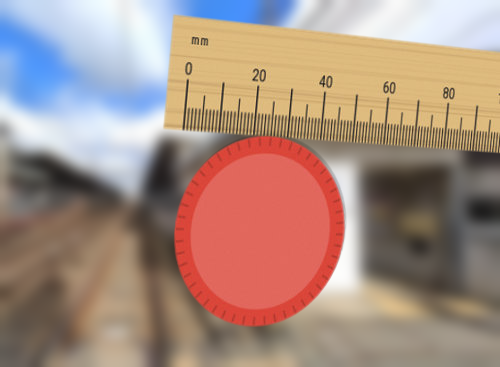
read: 50 mm
